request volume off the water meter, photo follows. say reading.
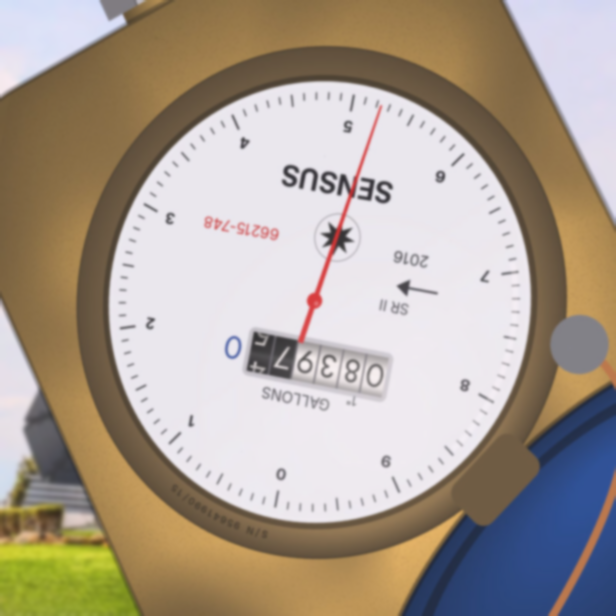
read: 839745.2 gal
